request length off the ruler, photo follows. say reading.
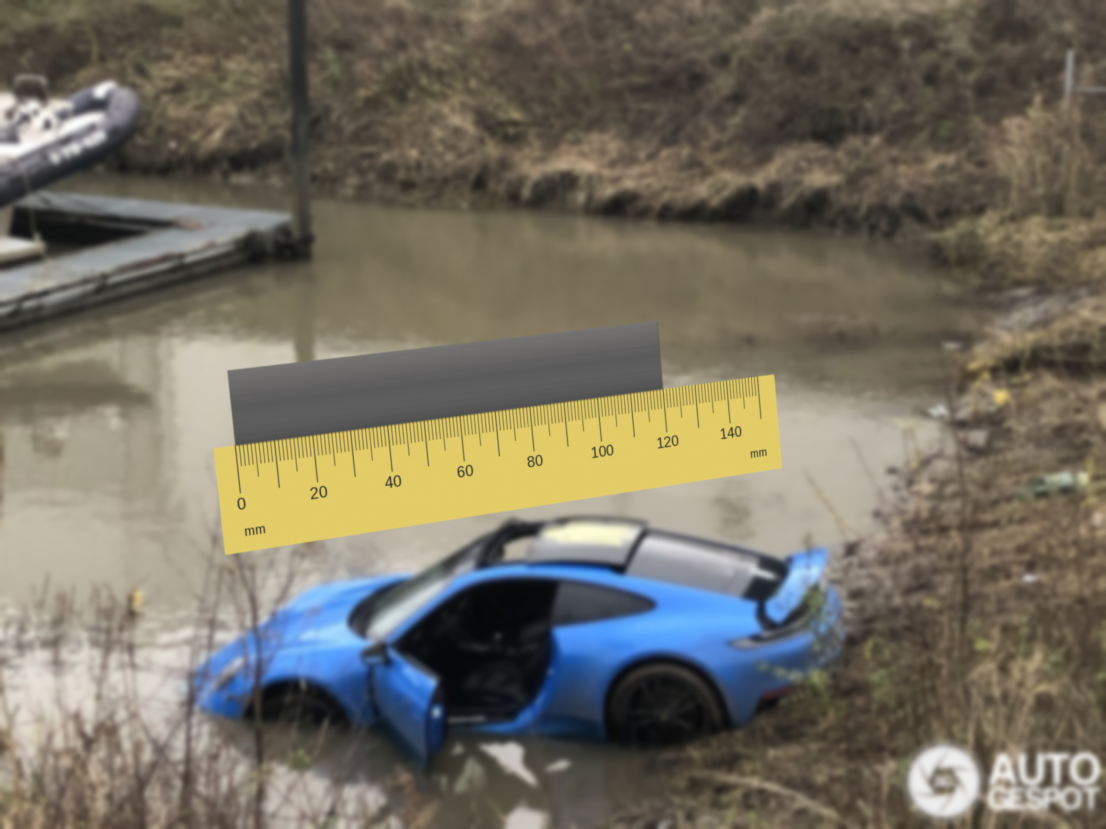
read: 120 mm
